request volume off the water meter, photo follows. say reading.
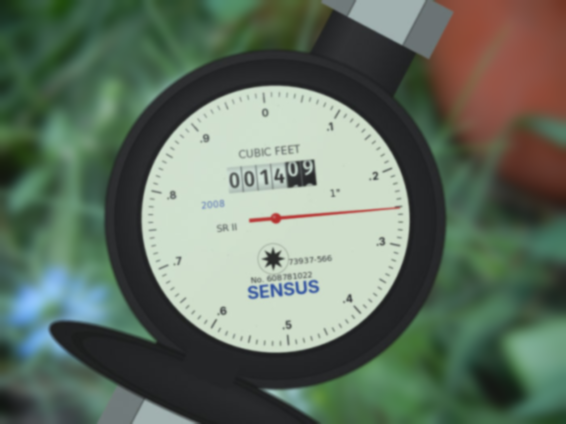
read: 1409.25 ft³
